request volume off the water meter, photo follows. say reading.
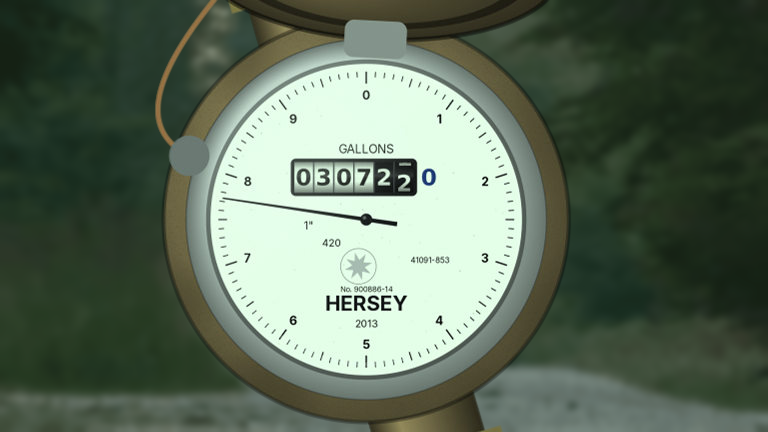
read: 307217.7 gal
